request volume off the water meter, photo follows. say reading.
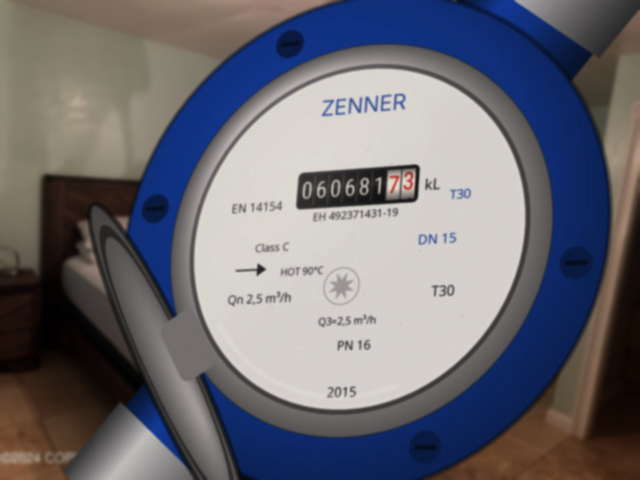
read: 60681.73 kL
